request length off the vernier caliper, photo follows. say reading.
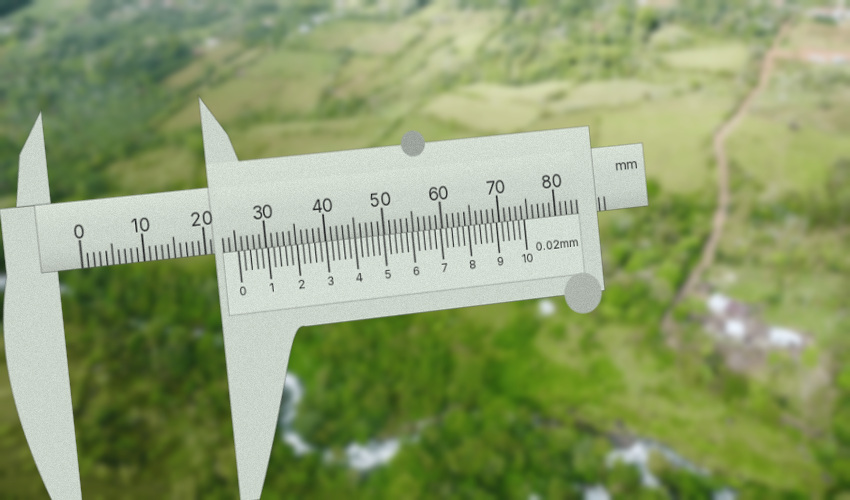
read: 25.4 mm
